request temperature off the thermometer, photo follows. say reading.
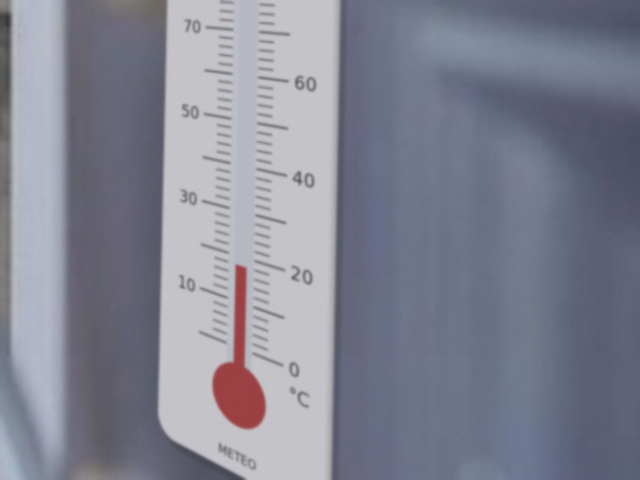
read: 18 °C
